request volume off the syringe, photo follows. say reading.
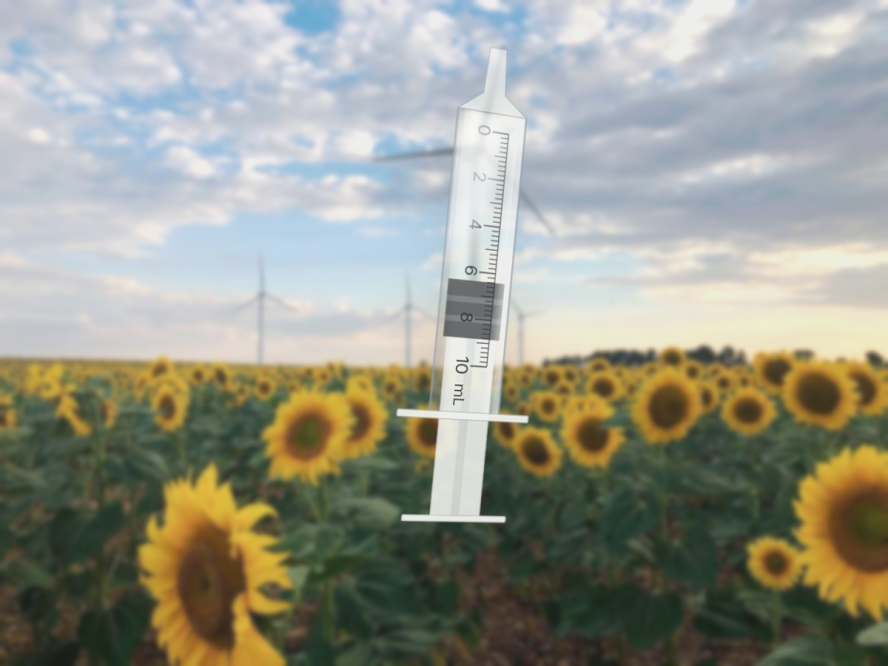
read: 6.4 mL
